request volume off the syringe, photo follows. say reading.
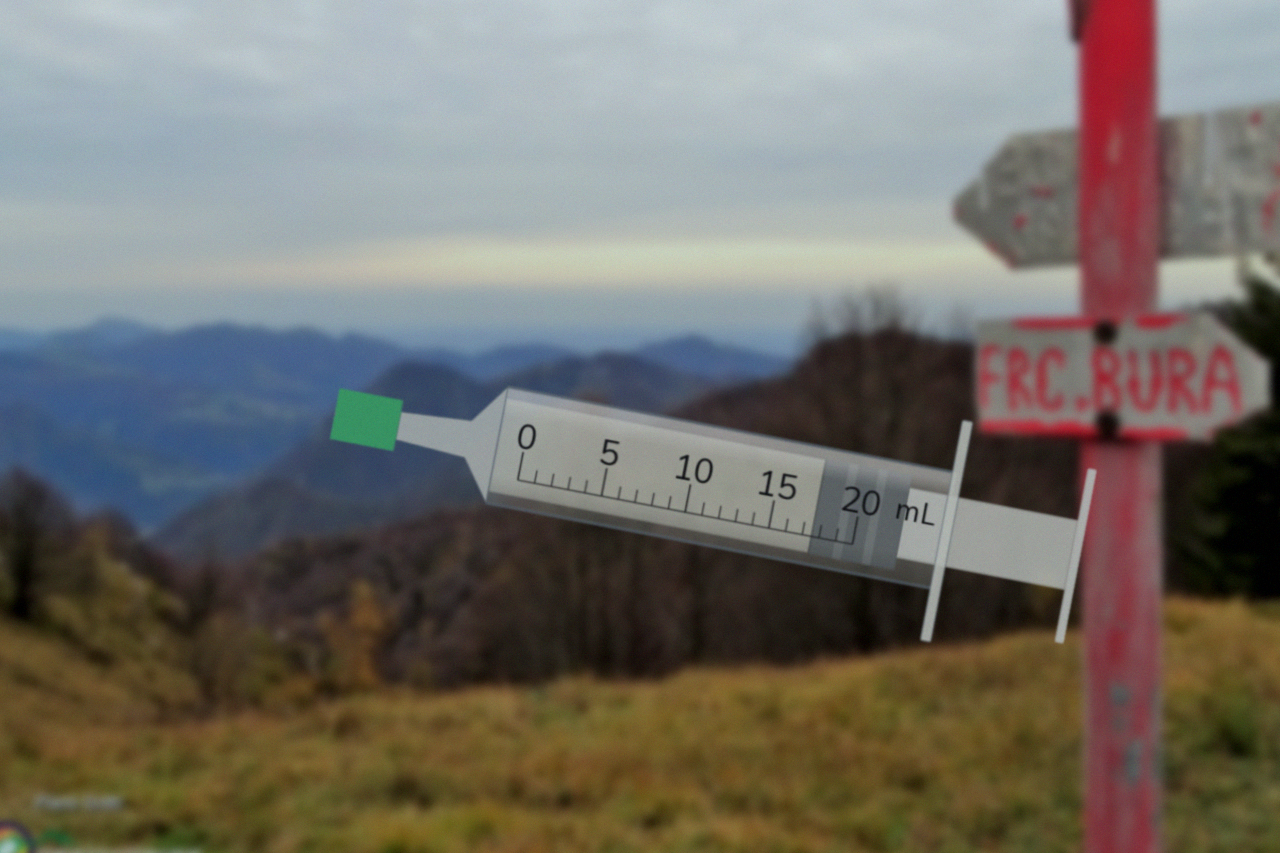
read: 17.5 mL
